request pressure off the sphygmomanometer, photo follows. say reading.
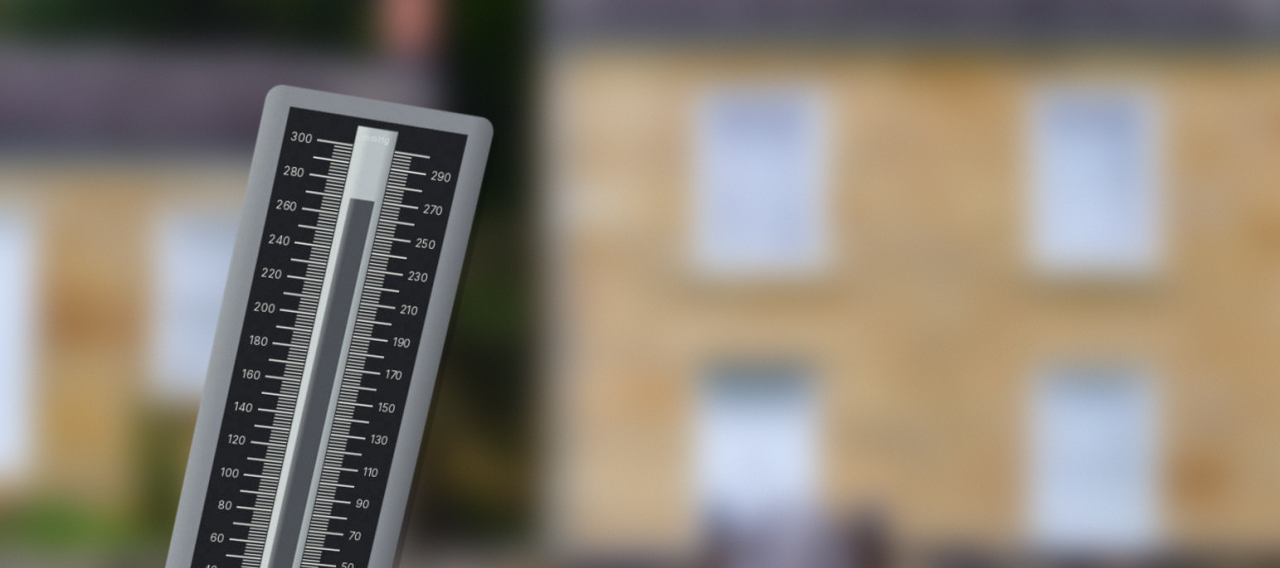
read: 270 mmHg
